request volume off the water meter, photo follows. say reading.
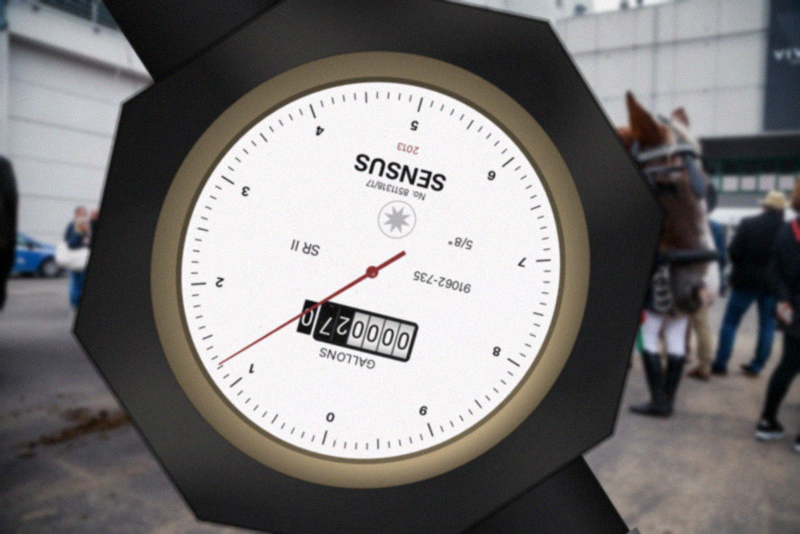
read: 271.2 gal
